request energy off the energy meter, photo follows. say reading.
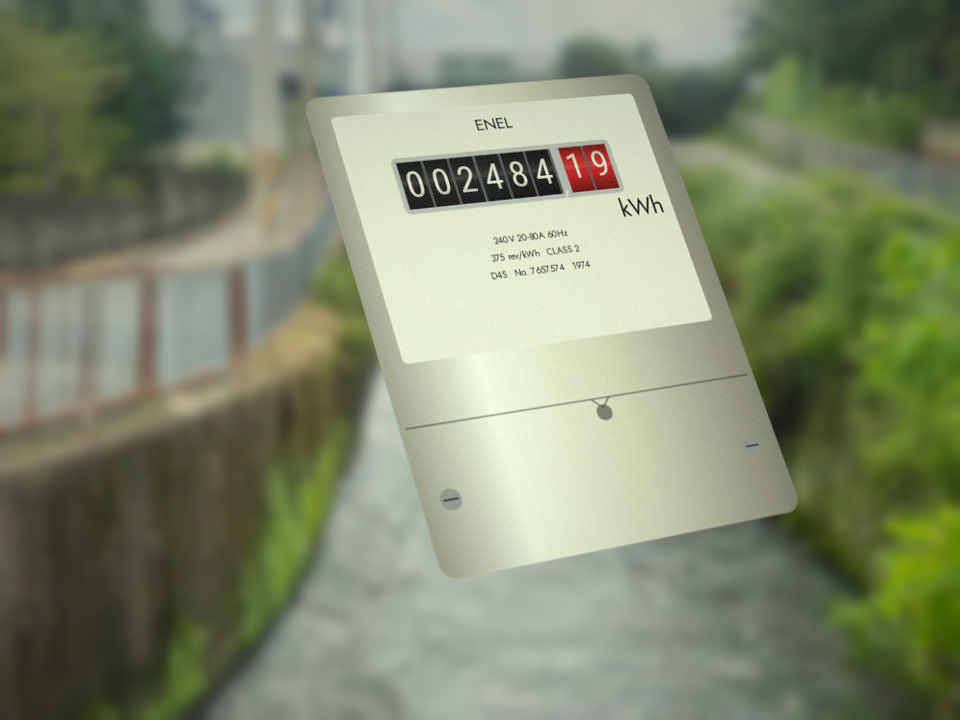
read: 2484.19 kWh
